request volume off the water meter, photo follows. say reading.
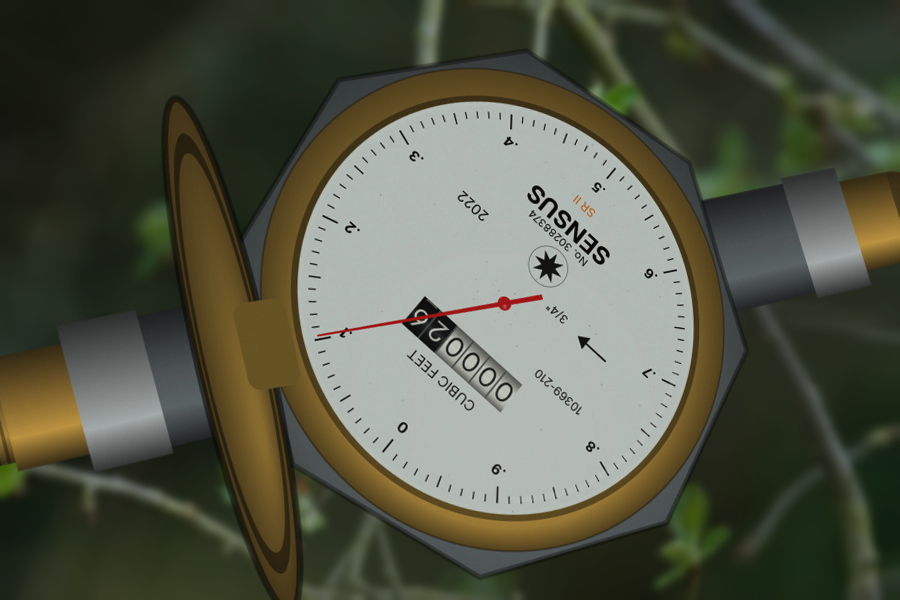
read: 26.10 ft³
